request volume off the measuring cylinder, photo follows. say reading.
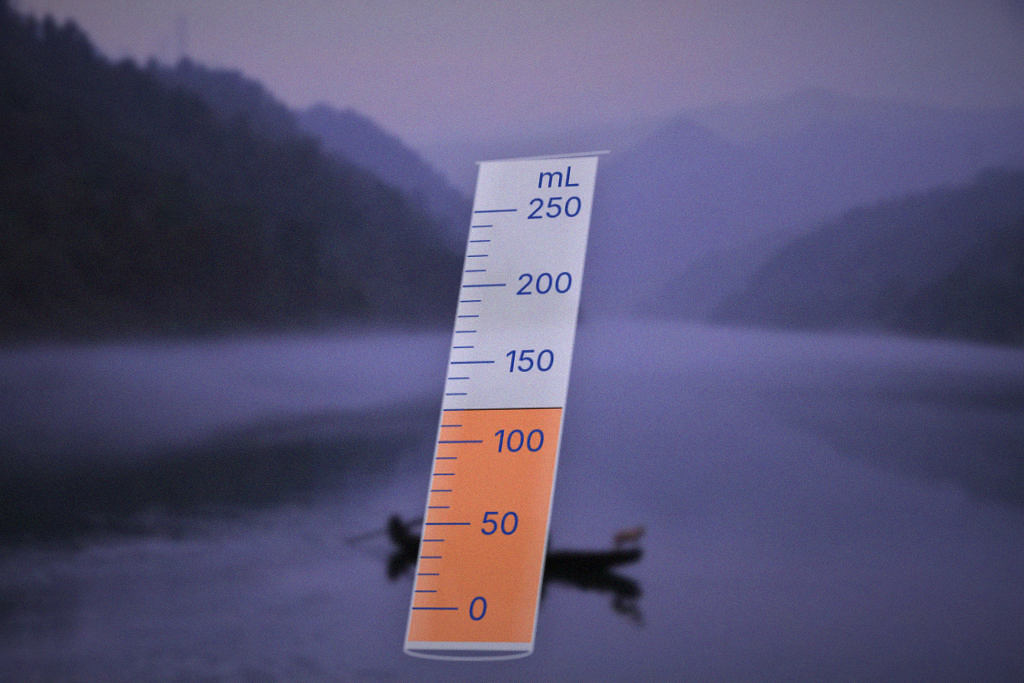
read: 120 mL
